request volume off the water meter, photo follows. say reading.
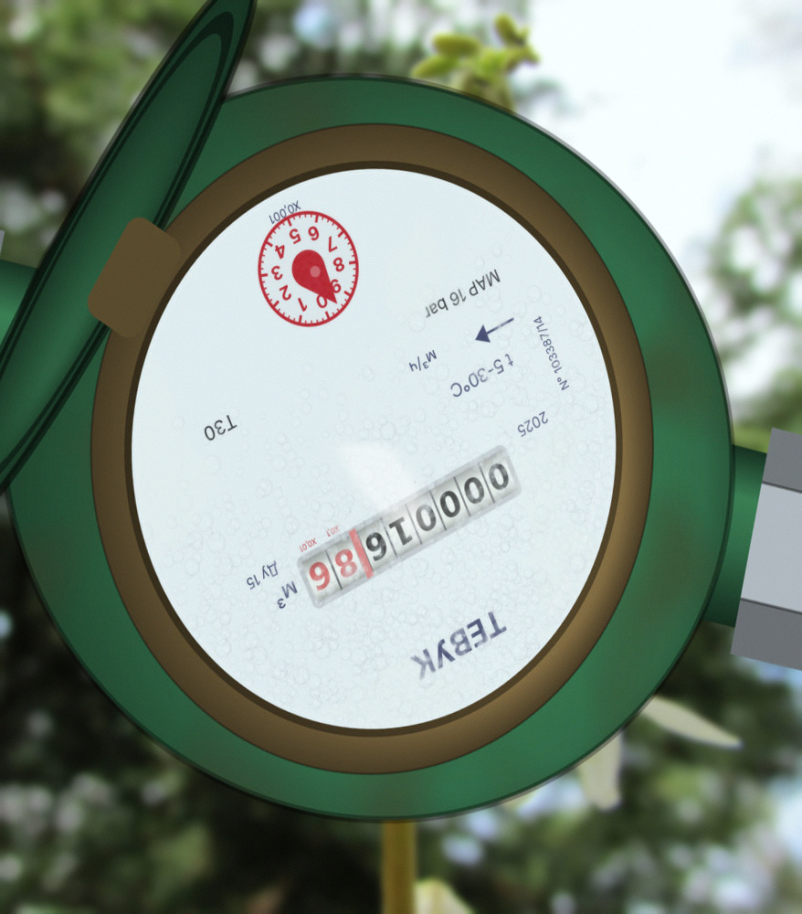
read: 16.859 m³
